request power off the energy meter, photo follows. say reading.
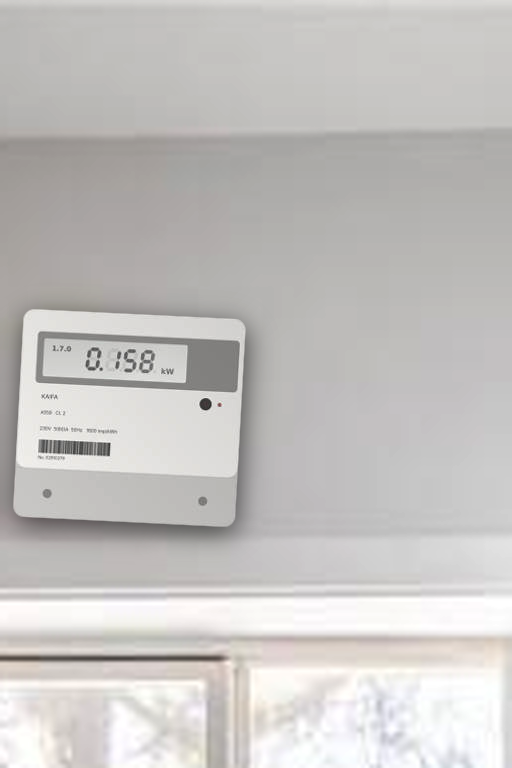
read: 0.158 kW
